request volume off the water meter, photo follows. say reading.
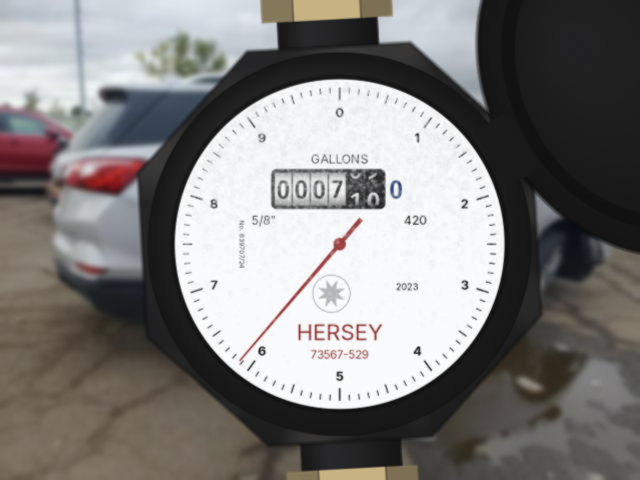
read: 7096.1 gal
